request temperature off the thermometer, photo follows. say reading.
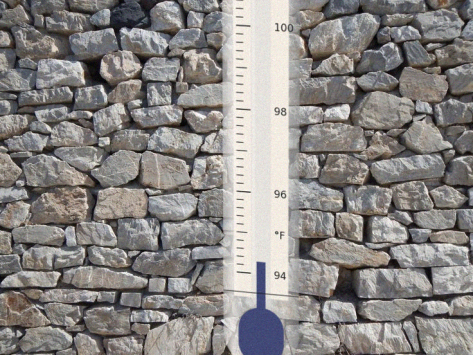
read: 94.3 °F
